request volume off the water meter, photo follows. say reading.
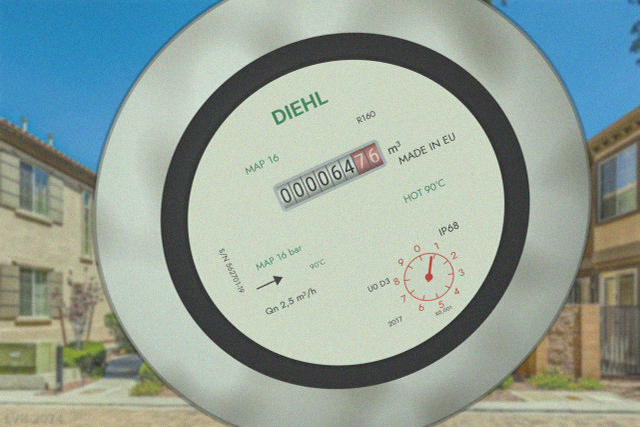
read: 64.760 m³
